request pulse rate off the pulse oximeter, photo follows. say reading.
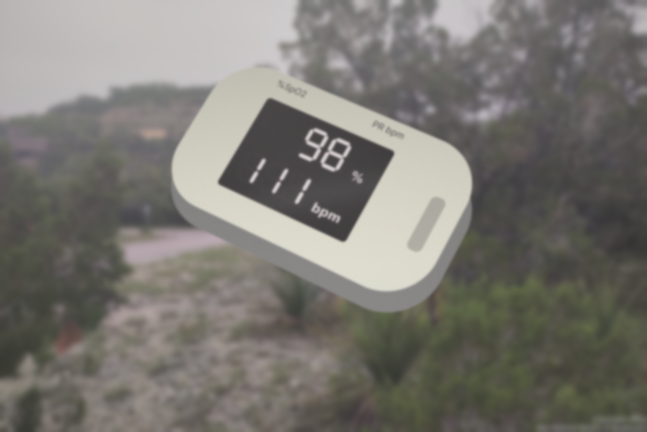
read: 111 bpm
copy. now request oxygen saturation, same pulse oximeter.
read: 98 %
